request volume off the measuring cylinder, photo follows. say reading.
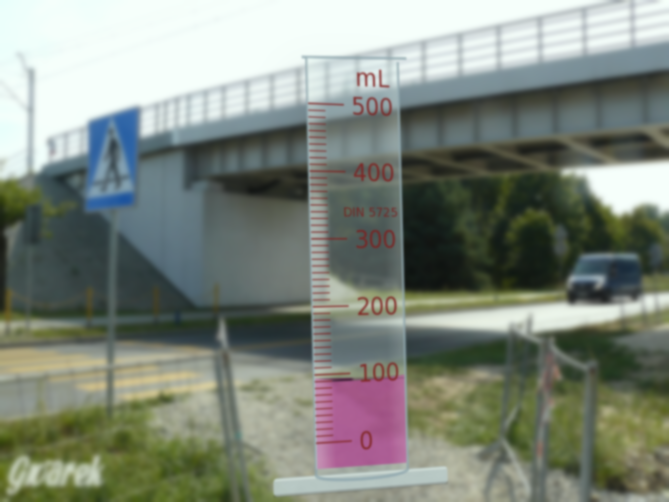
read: 90 mL
